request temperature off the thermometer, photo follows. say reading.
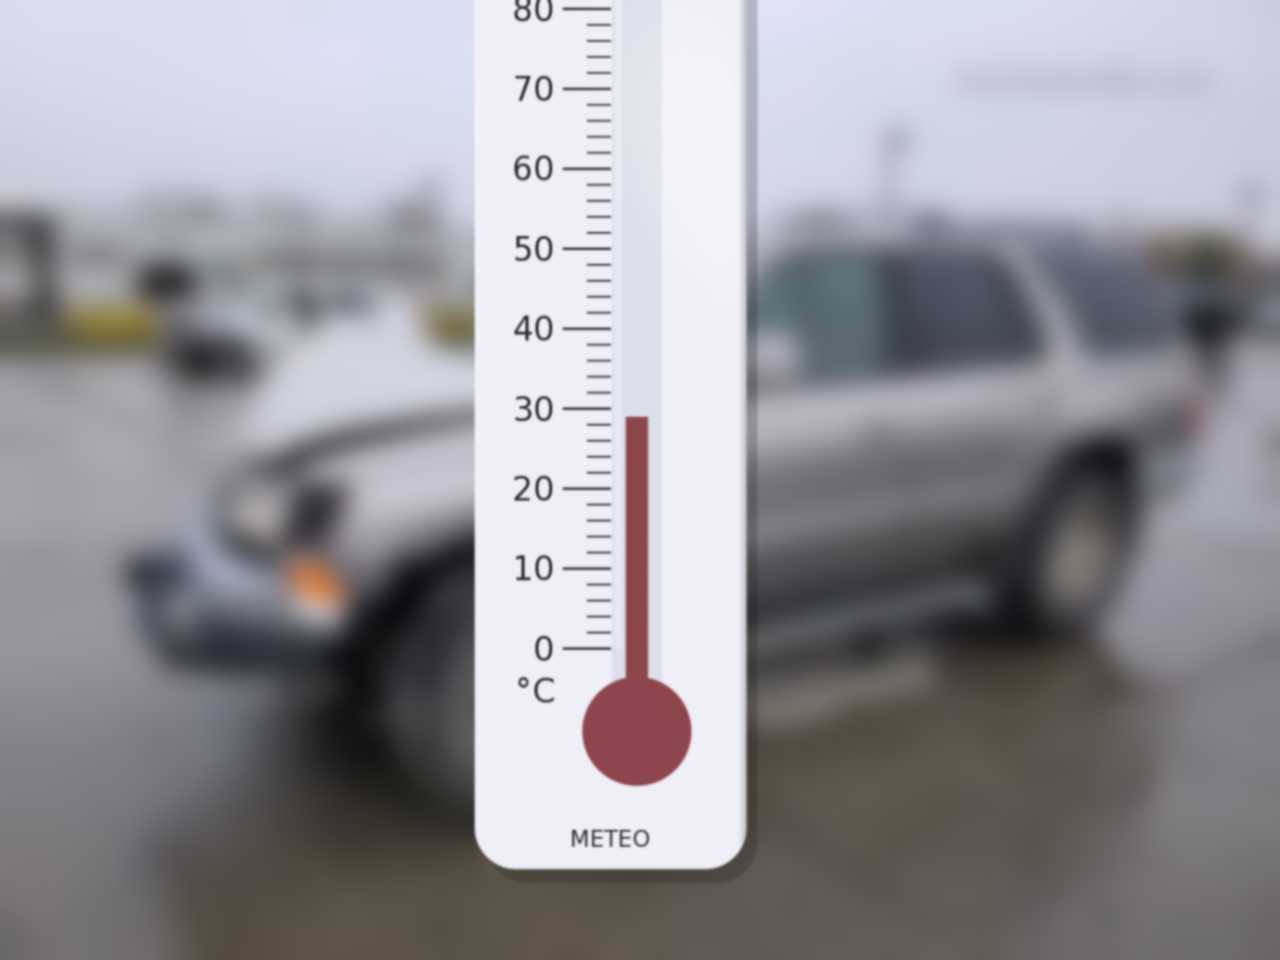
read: 29 °C
